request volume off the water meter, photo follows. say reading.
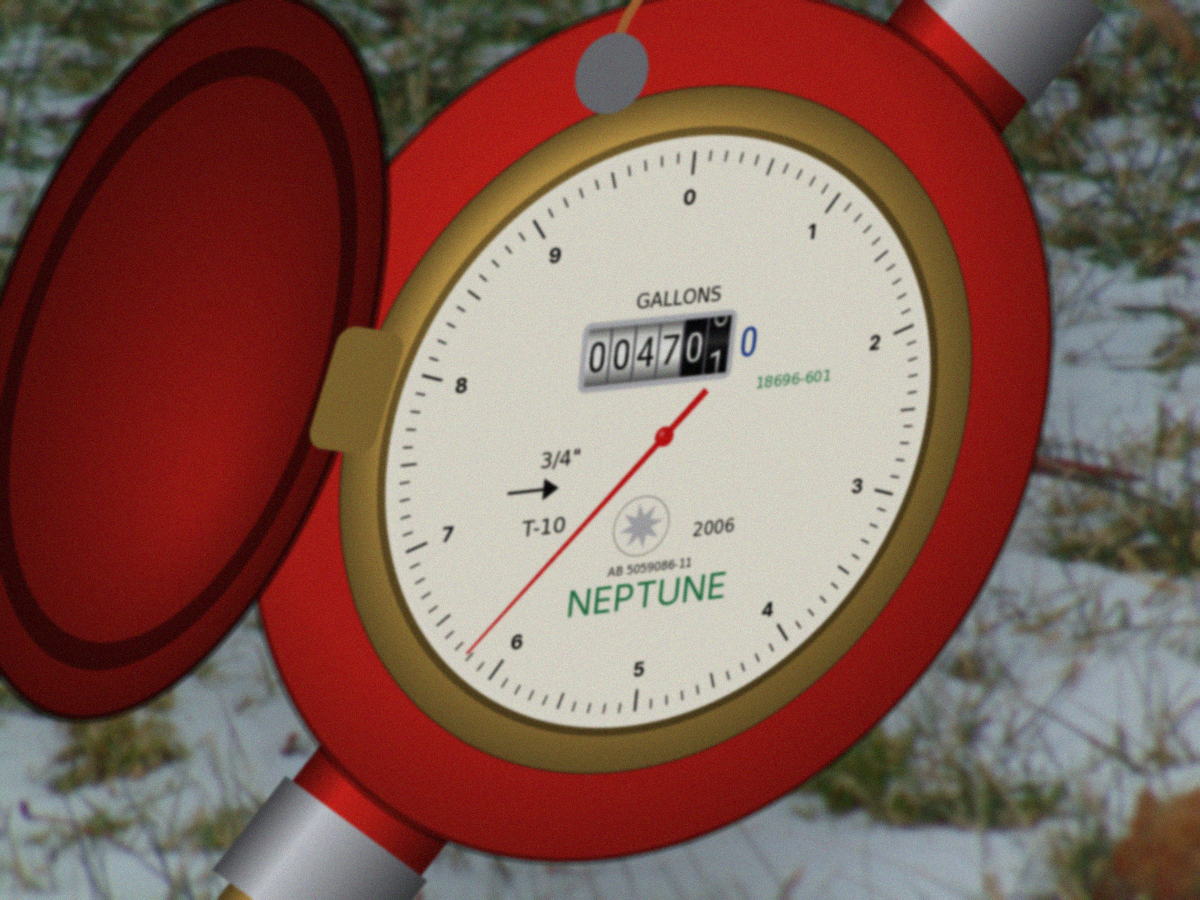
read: 47006.2 gal
